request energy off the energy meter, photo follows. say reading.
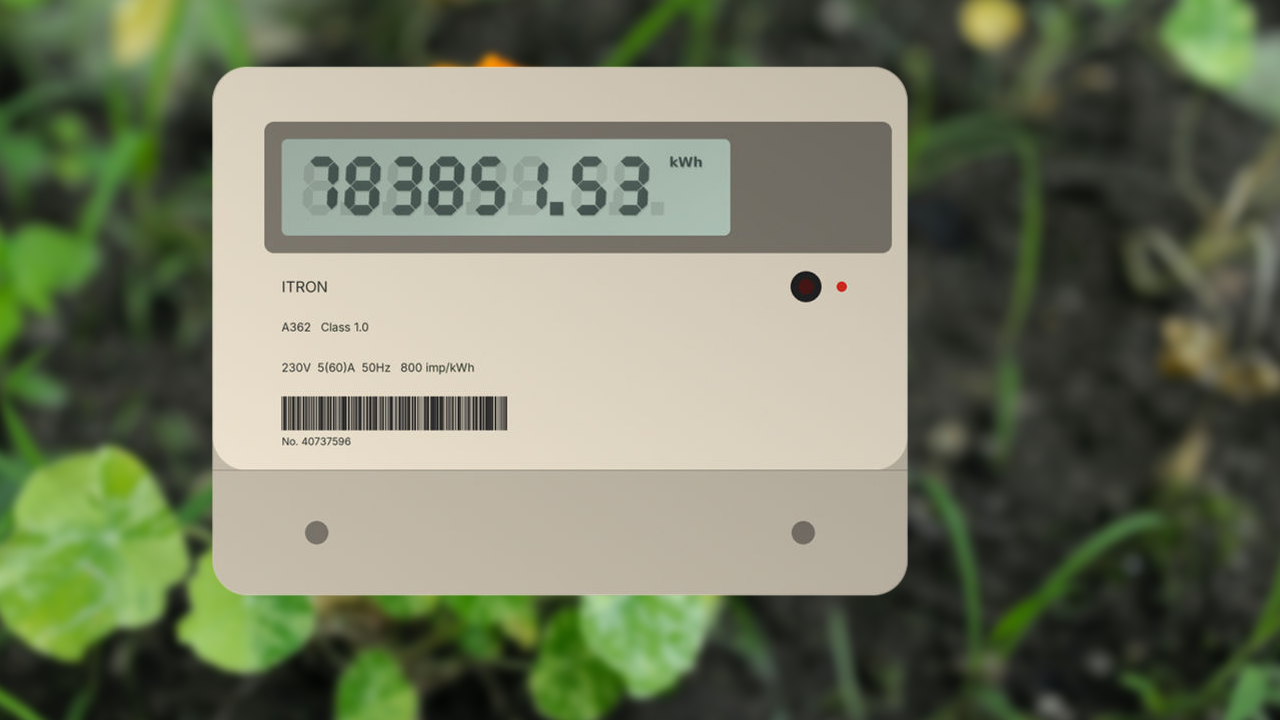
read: 783851.53 kWh
